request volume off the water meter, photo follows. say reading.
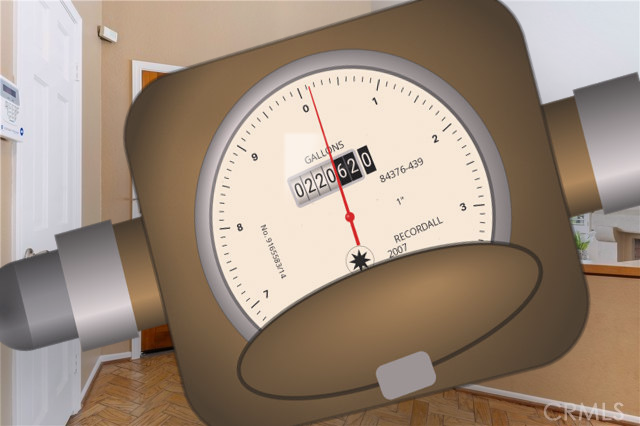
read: 220620.1 gal
